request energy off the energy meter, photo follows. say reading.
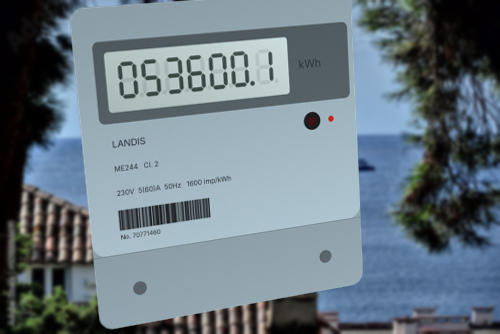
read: 53600.1 kWh
